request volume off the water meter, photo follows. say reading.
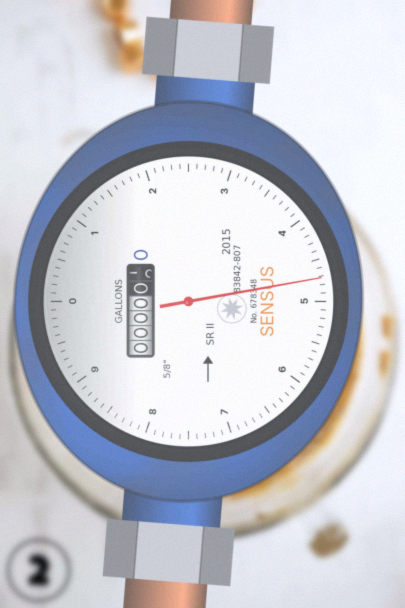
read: 14.7 gal
